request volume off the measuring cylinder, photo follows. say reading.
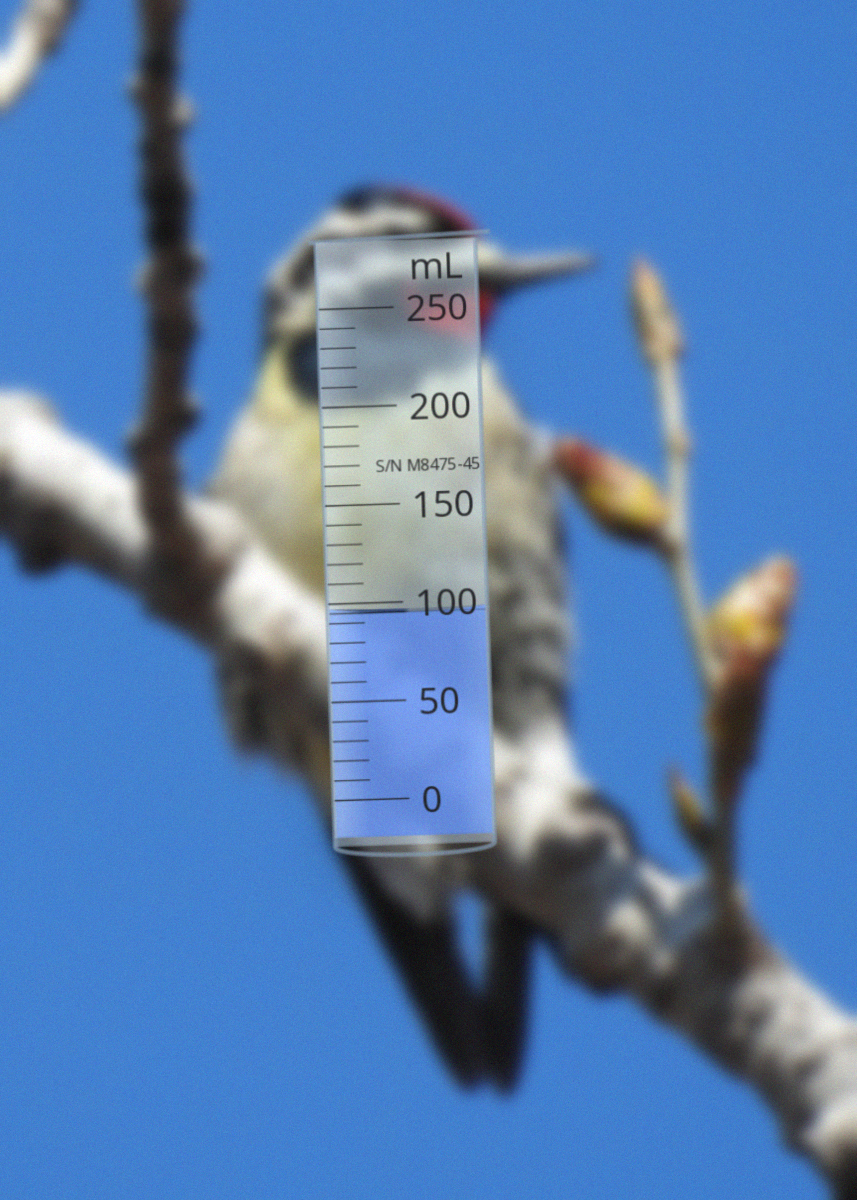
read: 95 mL
